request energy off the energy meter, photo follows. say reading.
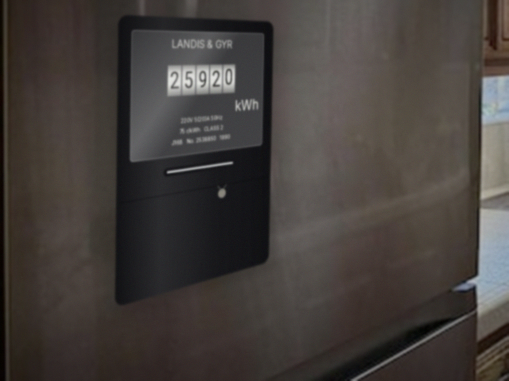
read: 25920 kWh
